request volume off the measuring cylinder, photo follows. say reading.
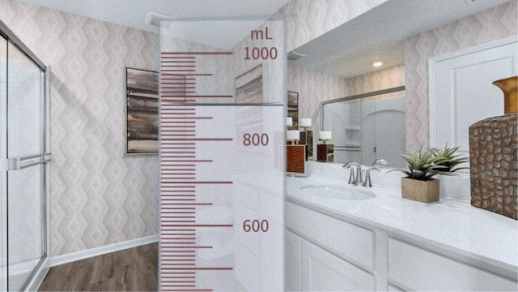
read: 880 mL
